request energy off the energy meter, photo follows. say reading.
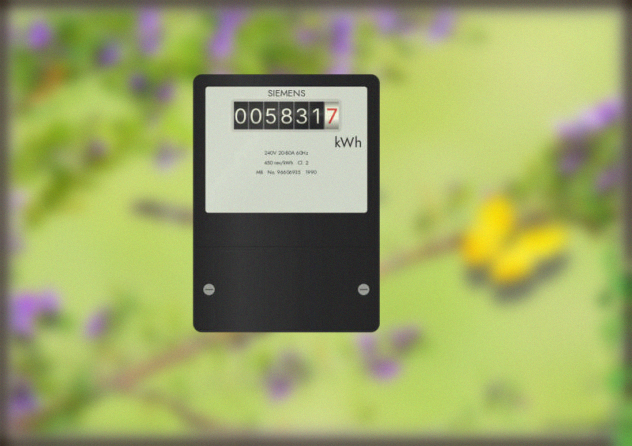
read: 5831.7 kWh
